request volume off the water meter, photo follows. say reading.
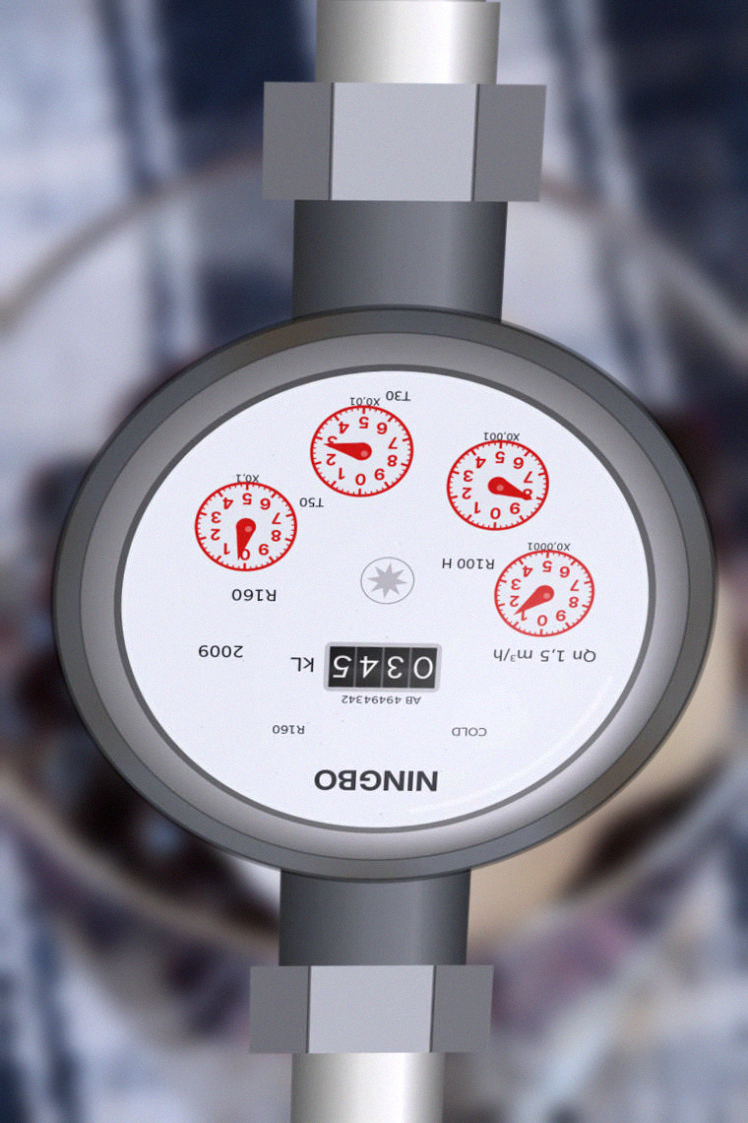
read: 345.0281 kL
